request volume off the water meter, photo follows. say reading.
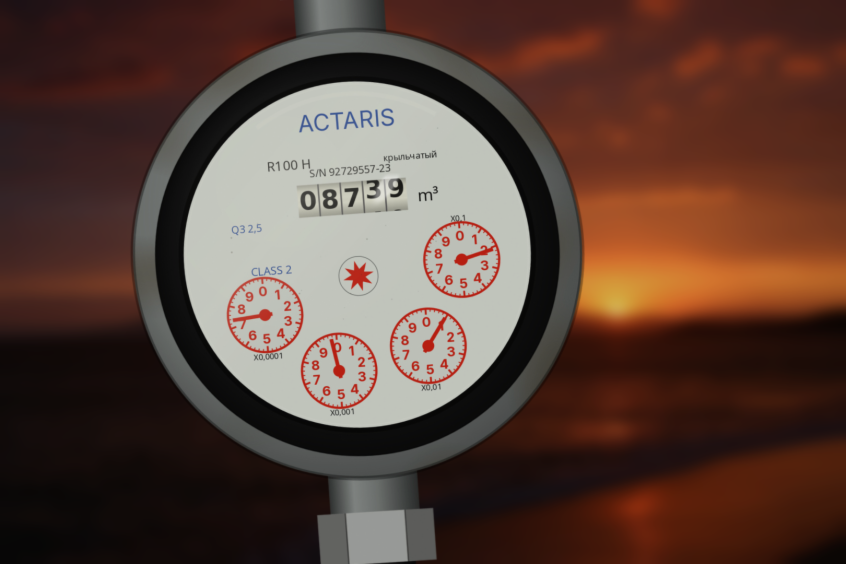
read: 8739.2097 m³
